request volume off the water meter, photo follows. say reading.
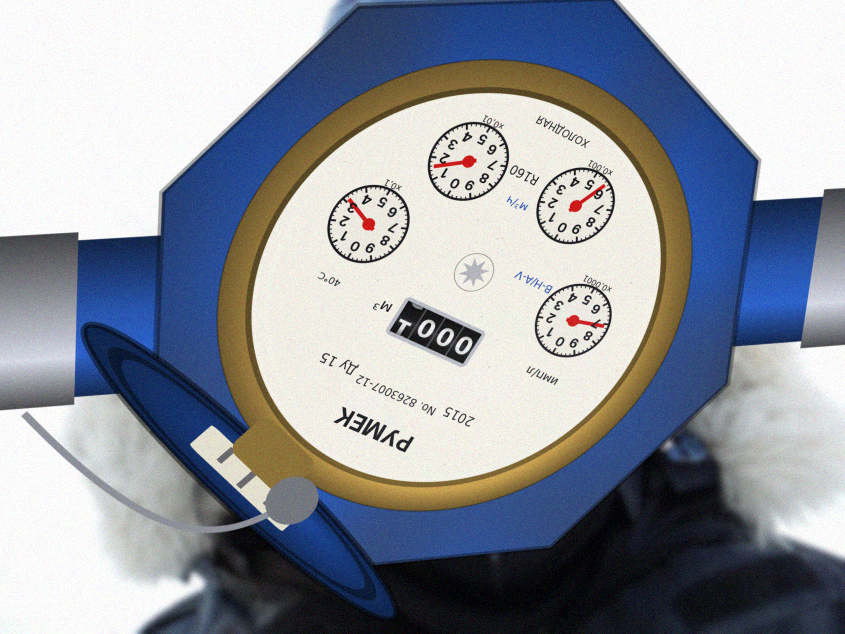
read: 1.3157 m³
